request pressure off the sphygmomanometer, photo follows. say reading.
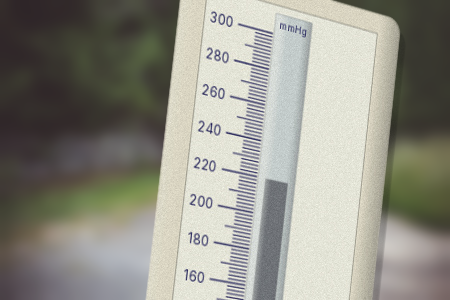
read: 220 mmHg
